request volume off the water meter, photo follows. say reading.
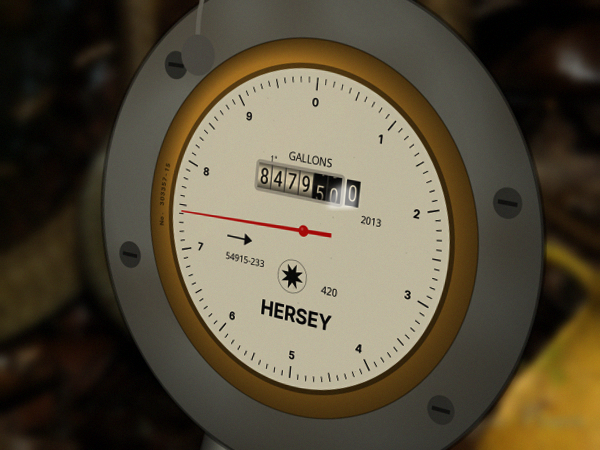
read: 8479497.4 gal
